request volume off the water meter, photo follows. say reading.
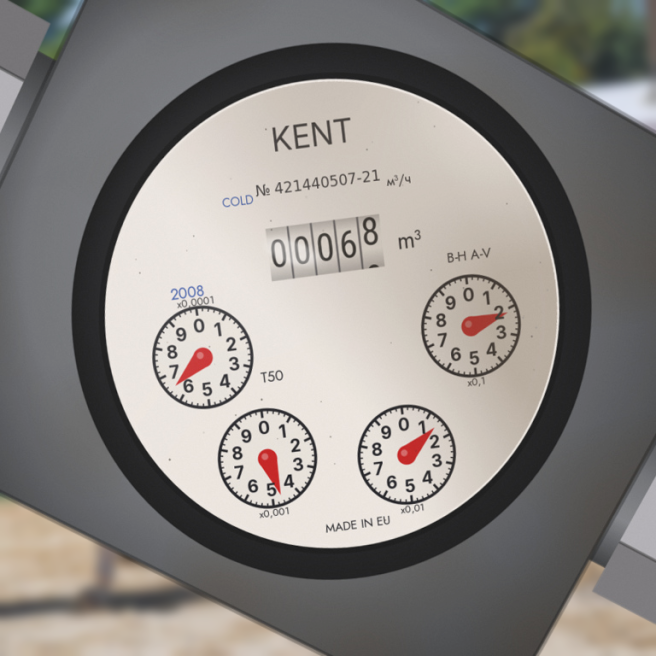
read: 68.2146 m³
